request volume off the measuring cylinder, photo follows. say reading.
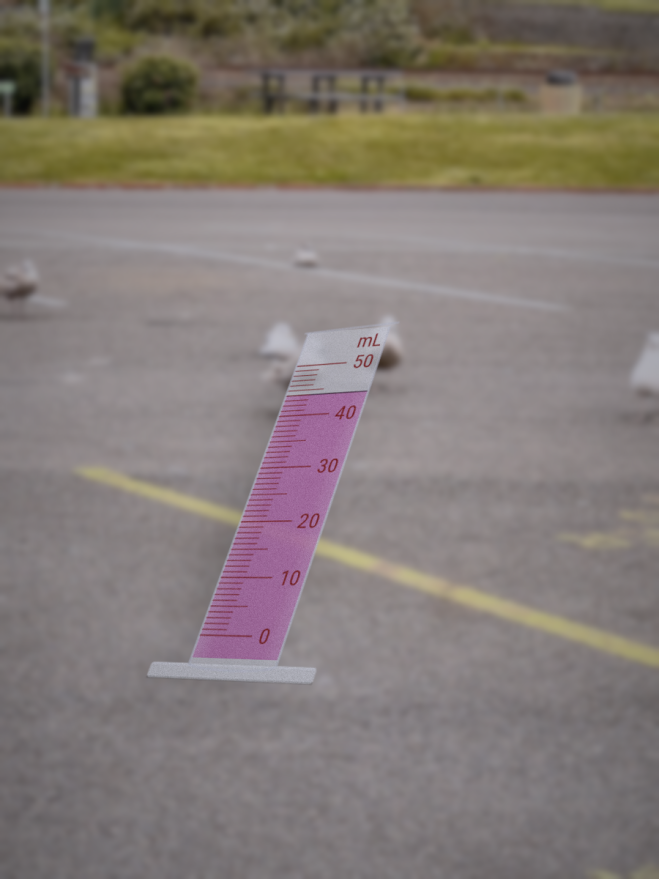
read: 44 mL
